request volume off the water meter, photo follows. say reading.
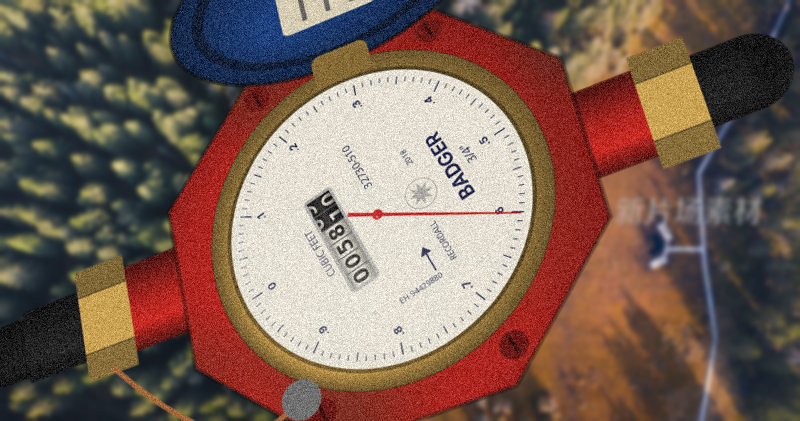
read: 5809.60 ft³
